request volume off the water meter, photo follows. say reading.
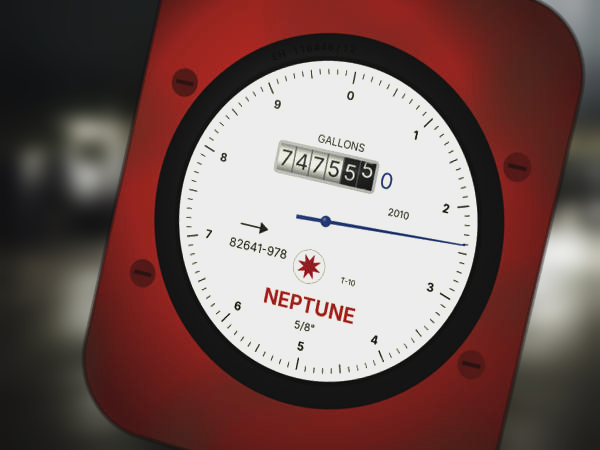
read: 7475552.4 gal
